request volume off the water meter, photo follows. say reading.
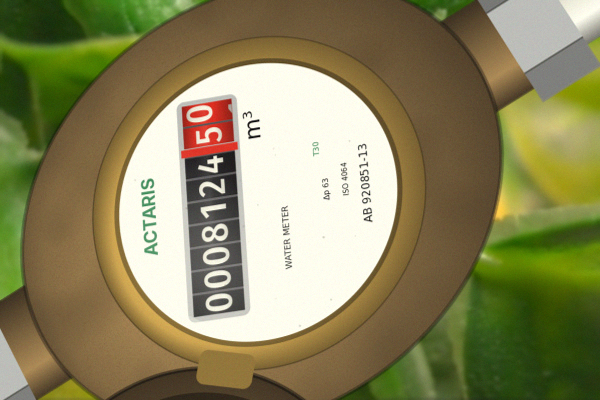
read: 8124.50 m³
